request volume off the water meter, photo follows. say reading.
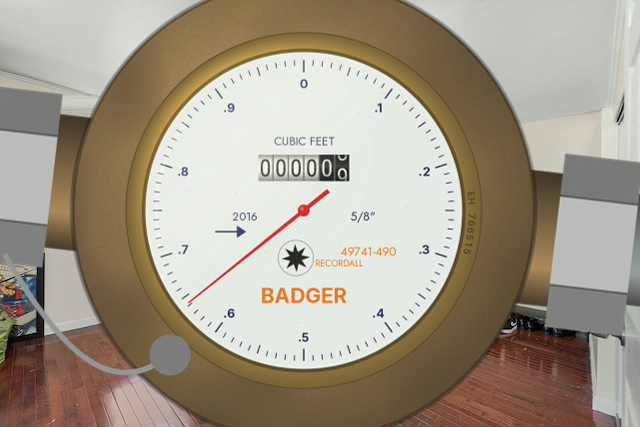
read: 8.64 ft³
